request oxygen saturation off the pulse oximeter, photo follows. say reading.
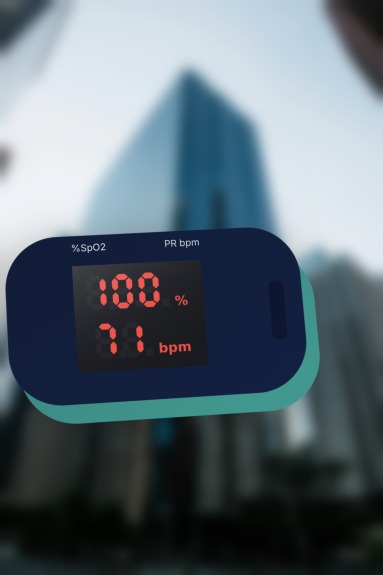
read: 100 %
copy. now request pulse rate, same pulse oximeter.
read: 71 bpm
